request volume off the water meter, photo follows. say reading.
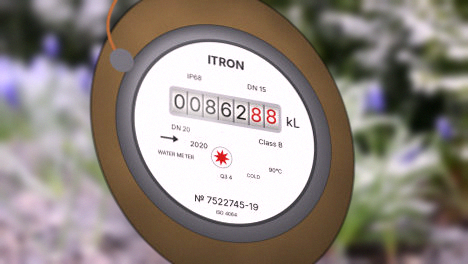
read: 862.88 kL
